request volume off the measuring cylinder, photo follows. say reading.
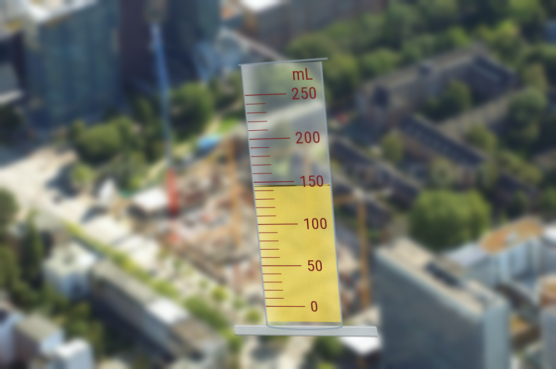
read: 145 mL
